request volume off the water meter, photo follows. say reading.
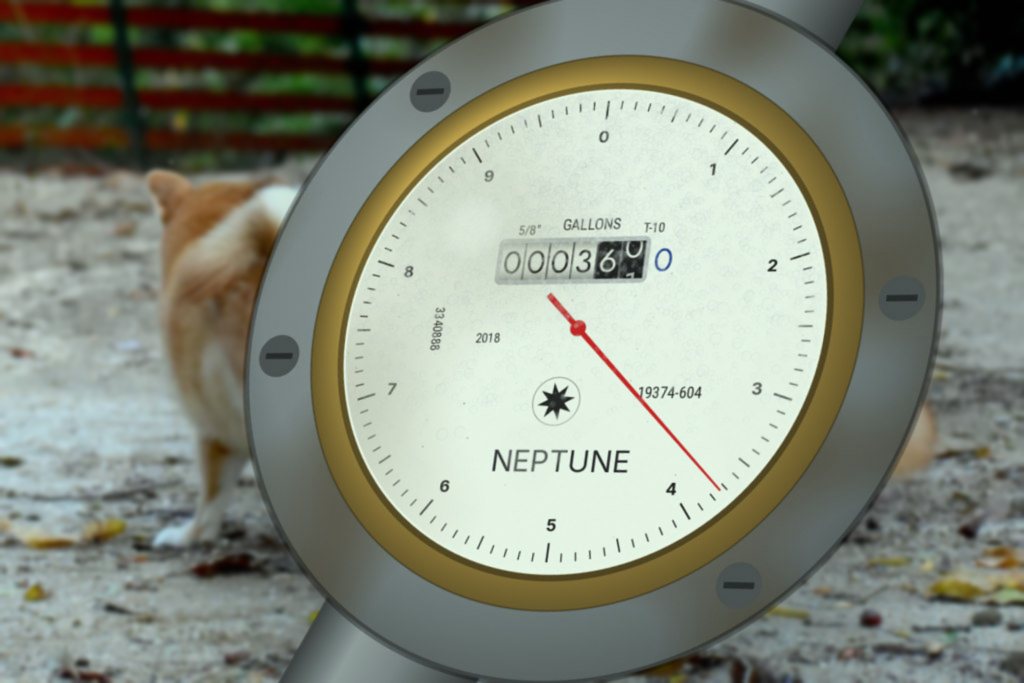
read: 3603.7 gal
